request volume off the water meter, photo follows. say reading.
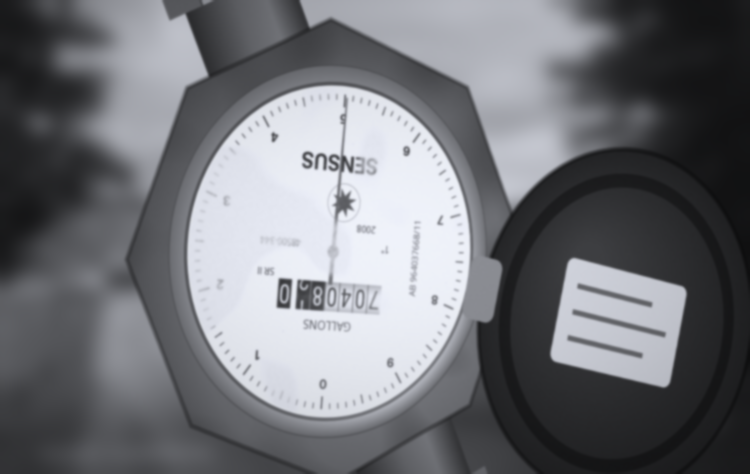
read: 7040815.0 gal
